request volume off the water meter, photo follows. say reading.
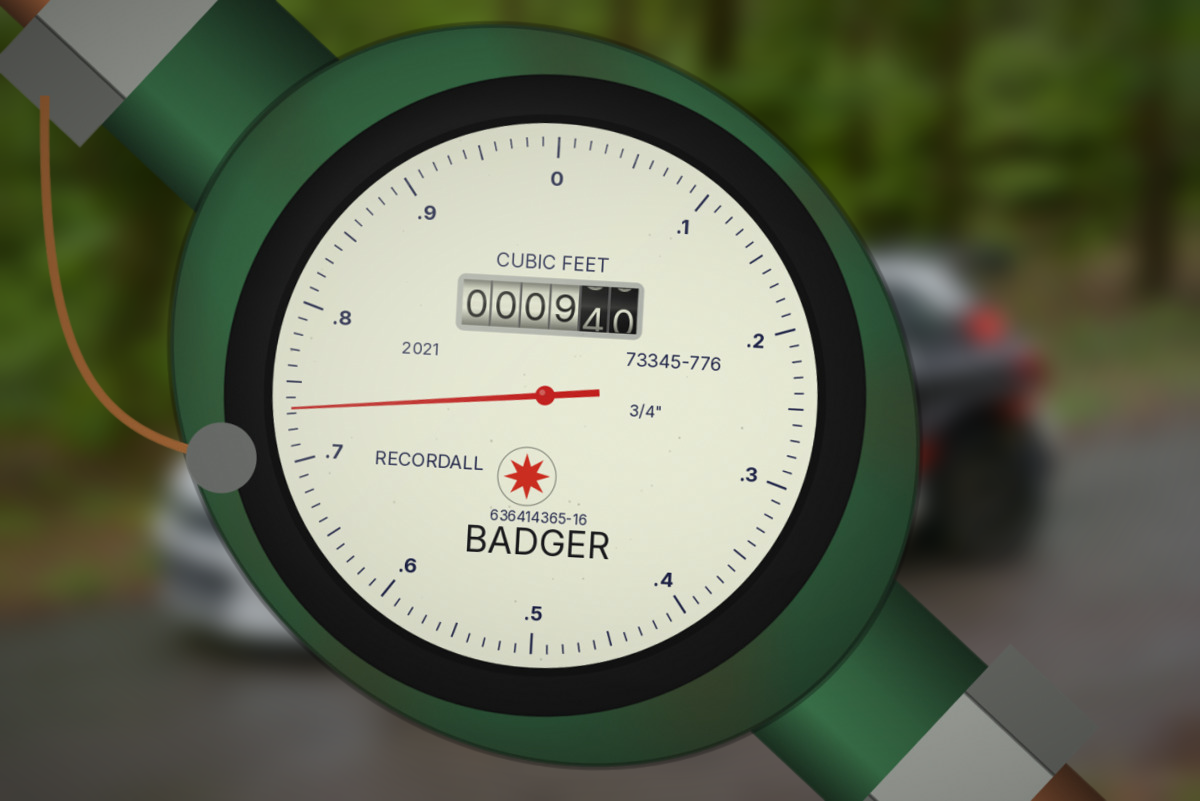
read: 939.73 ft³
